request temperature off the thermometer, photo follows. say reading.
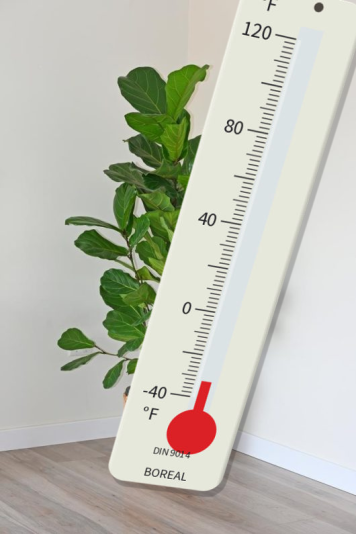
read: -32 °F
